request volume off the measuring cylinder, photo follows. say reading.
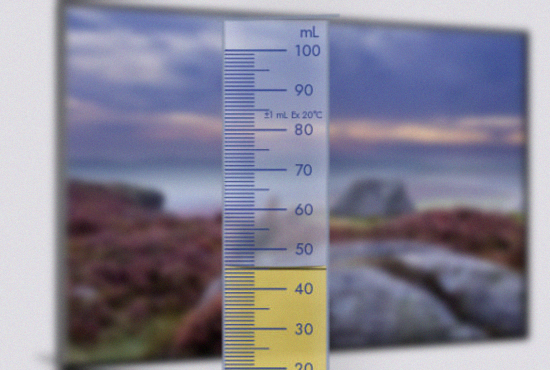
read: 45 mL
